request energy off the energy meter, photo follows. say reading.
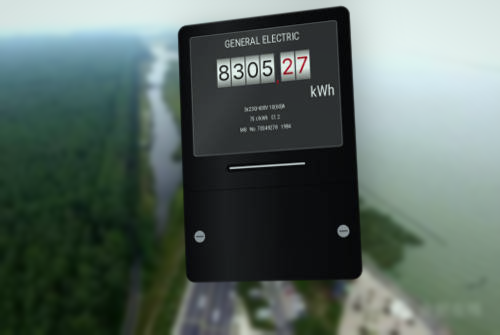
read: 8305.27 kWh
